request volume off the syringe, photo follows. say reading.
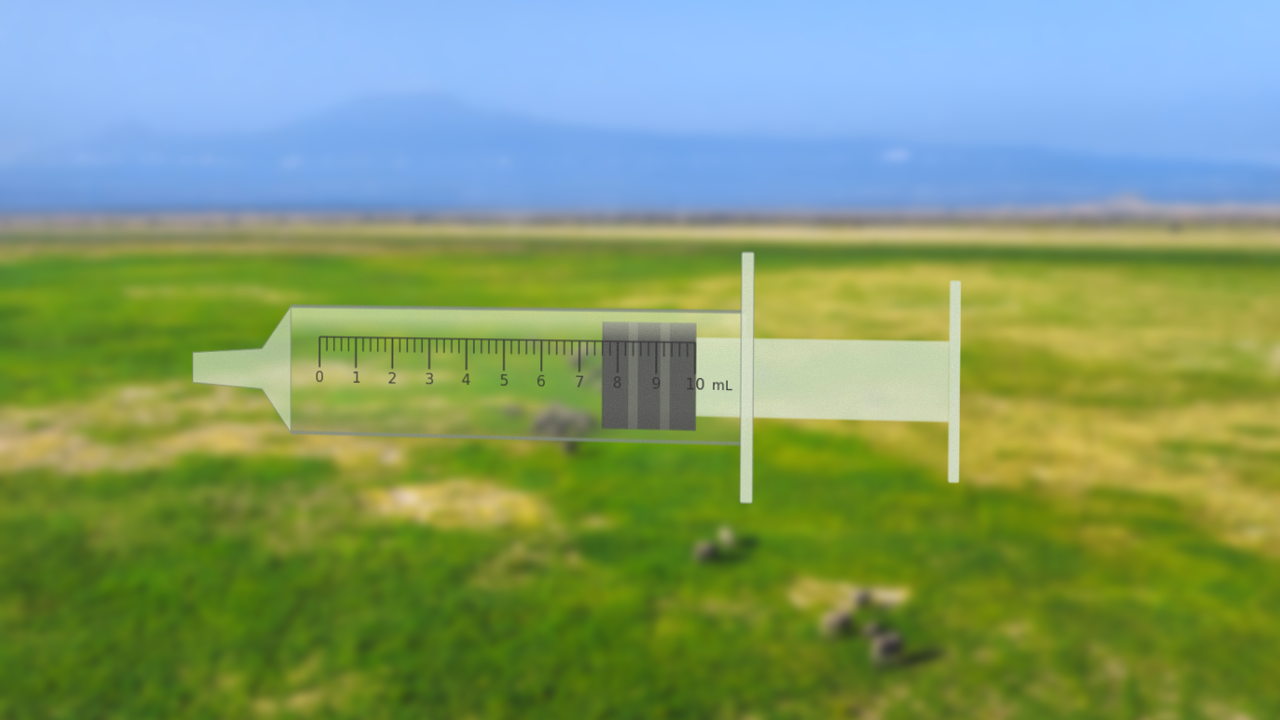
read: 7.6 mL
